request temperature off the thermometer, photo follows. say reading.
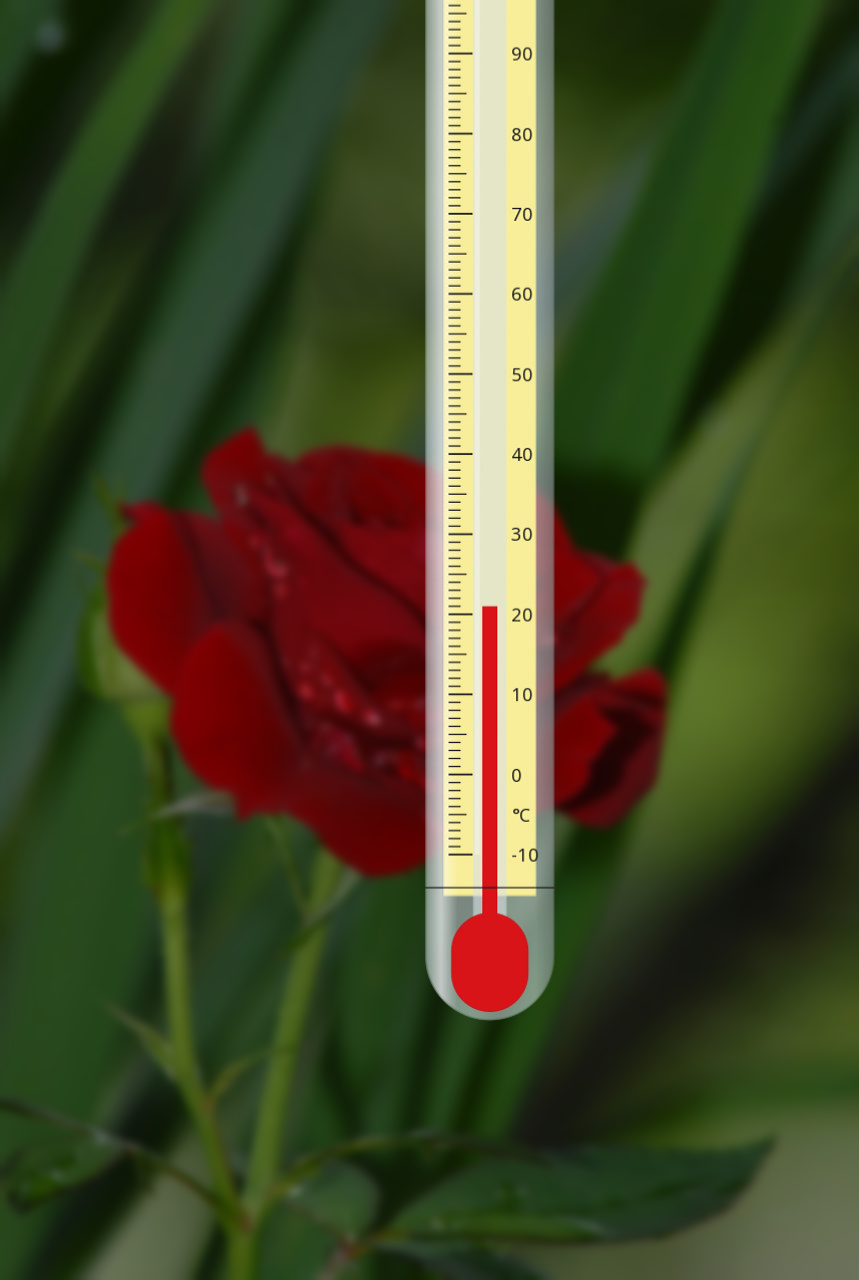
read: 21 °C
